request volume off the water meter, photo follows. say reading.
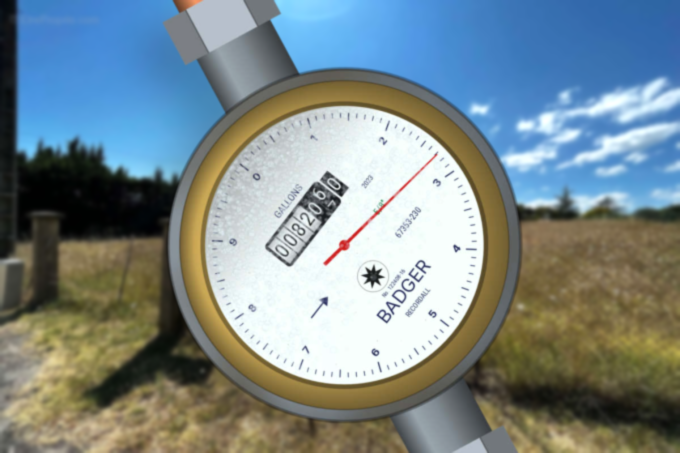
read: 82062.7 gal
